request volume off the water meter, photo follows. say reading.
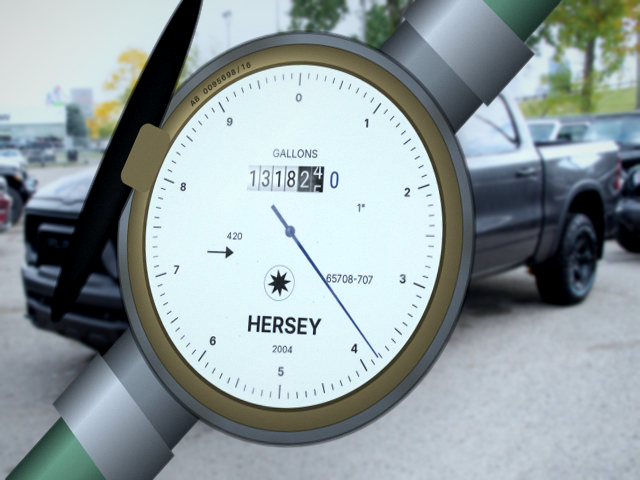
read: 1318243.8 gal
